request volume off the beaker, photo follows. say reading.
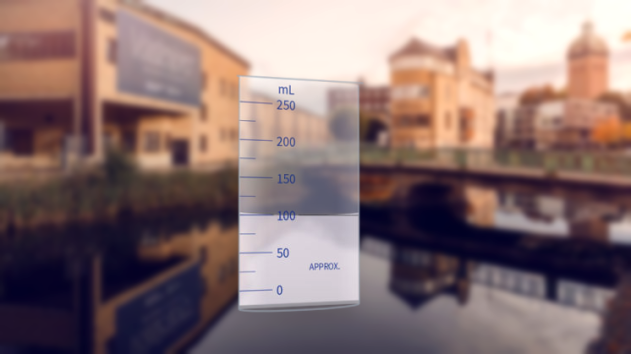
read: 100 mL
